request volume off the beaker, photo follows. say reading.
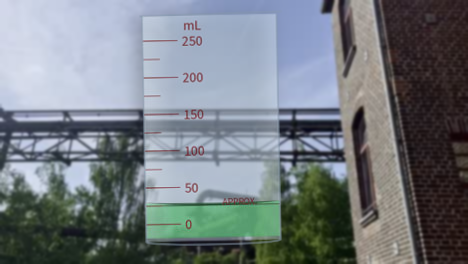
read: 25 mL
